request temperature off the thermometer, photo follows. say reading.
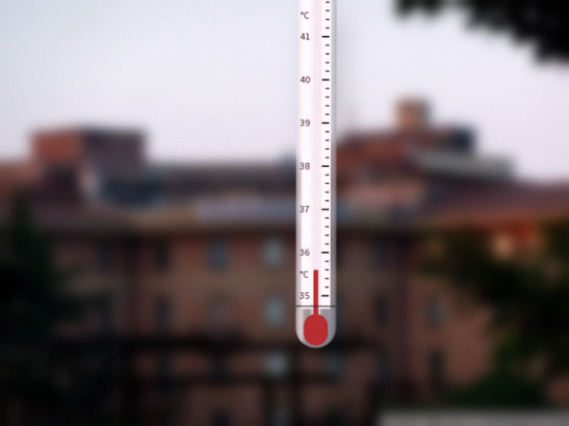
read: 35.6 °C
